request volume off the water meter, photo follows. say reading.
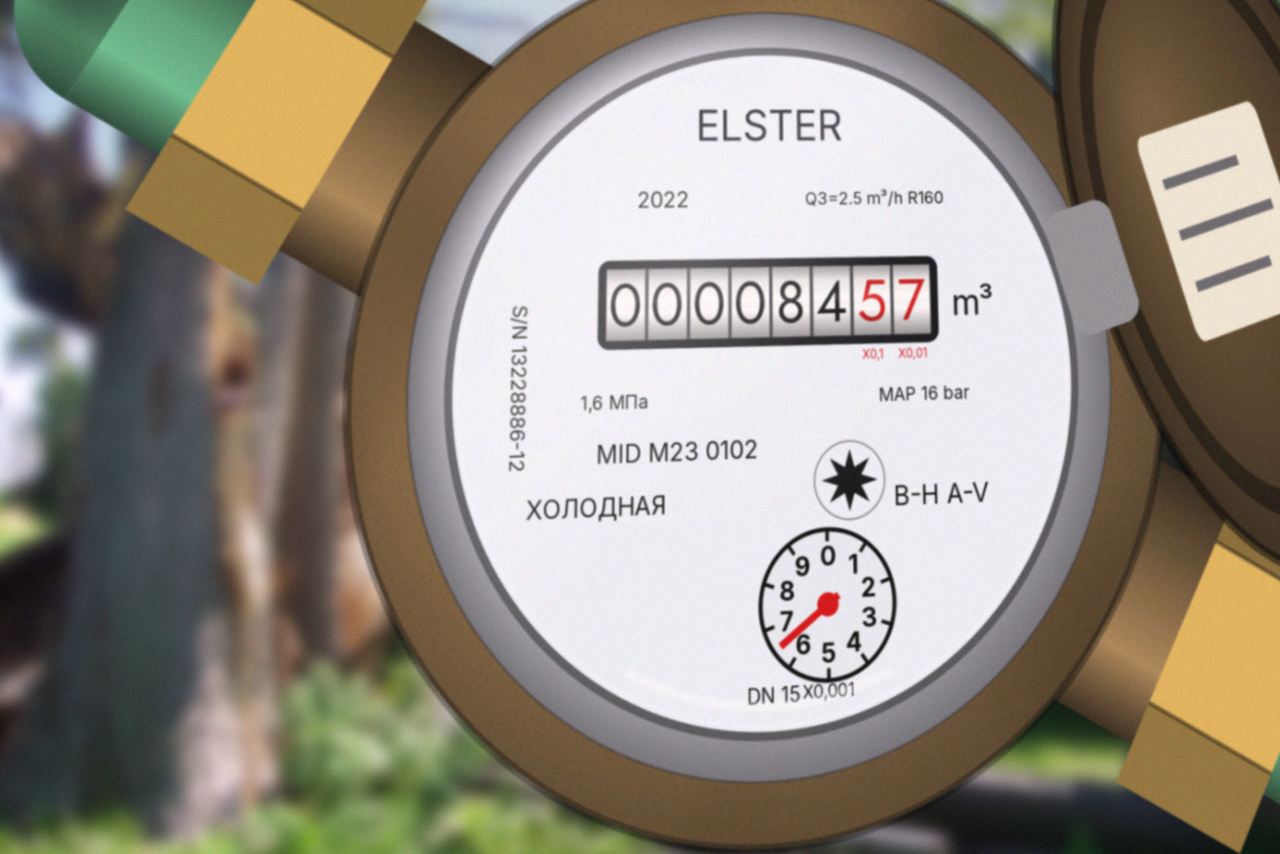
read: 84.576 m³
